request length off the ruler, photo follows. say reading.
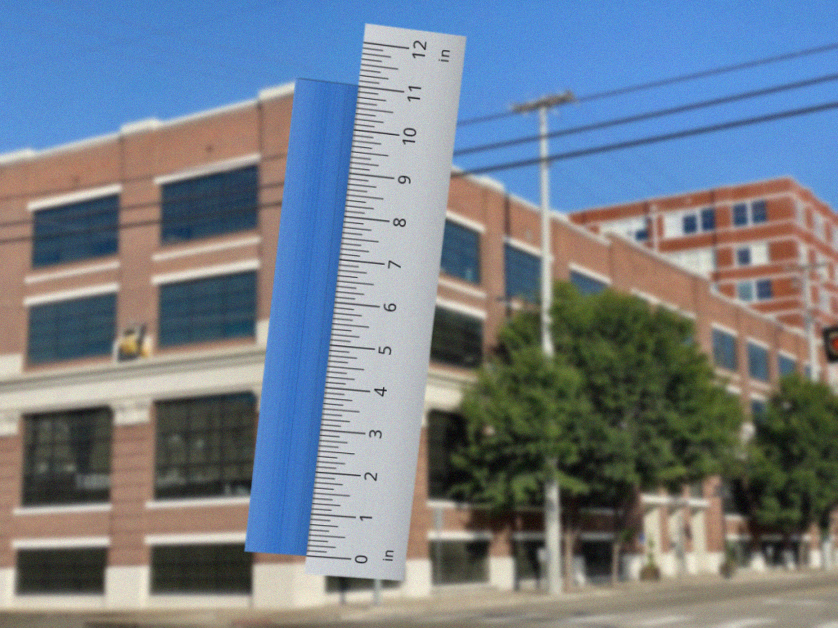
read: 11 in
